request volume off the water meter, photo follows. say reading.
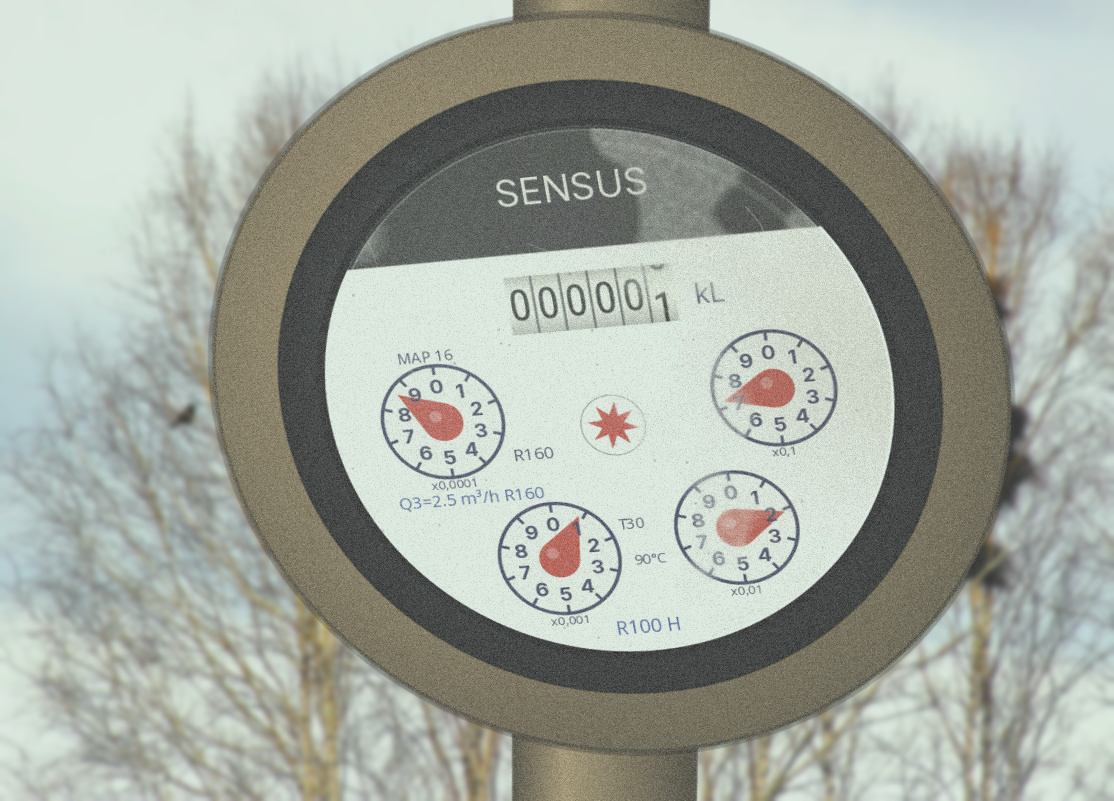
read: 0.7208 kL
